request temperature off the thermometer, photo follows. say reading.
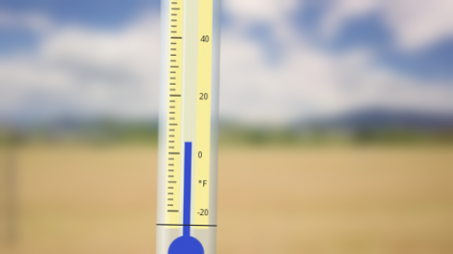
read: 4 °F
